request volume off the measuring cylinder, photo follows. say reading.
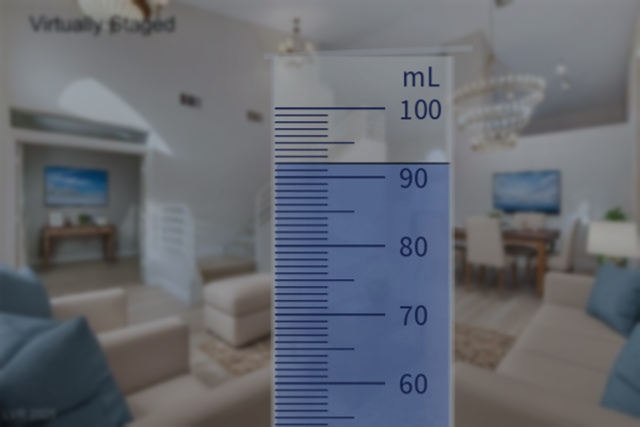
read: 92 mL
